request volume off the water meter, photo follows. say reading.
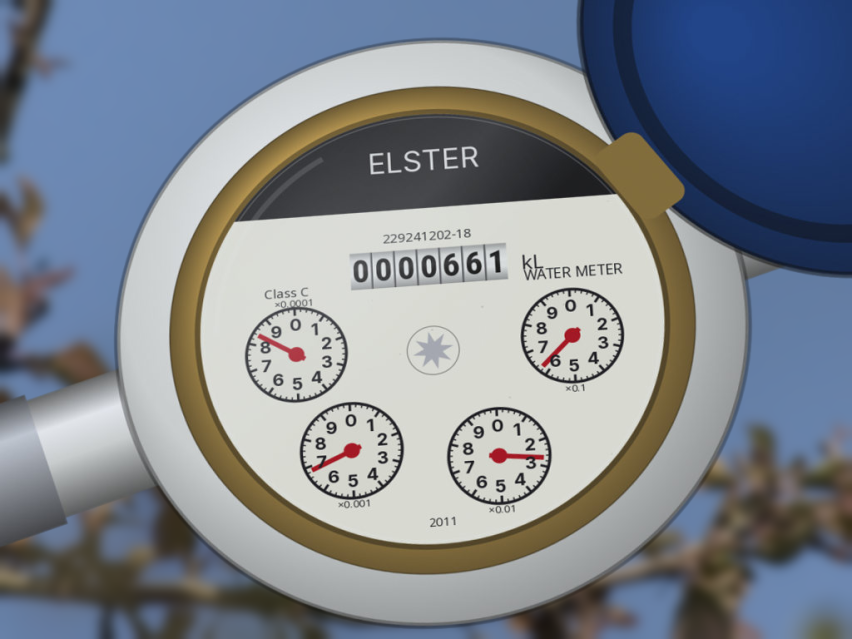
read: 661.6268 kL
